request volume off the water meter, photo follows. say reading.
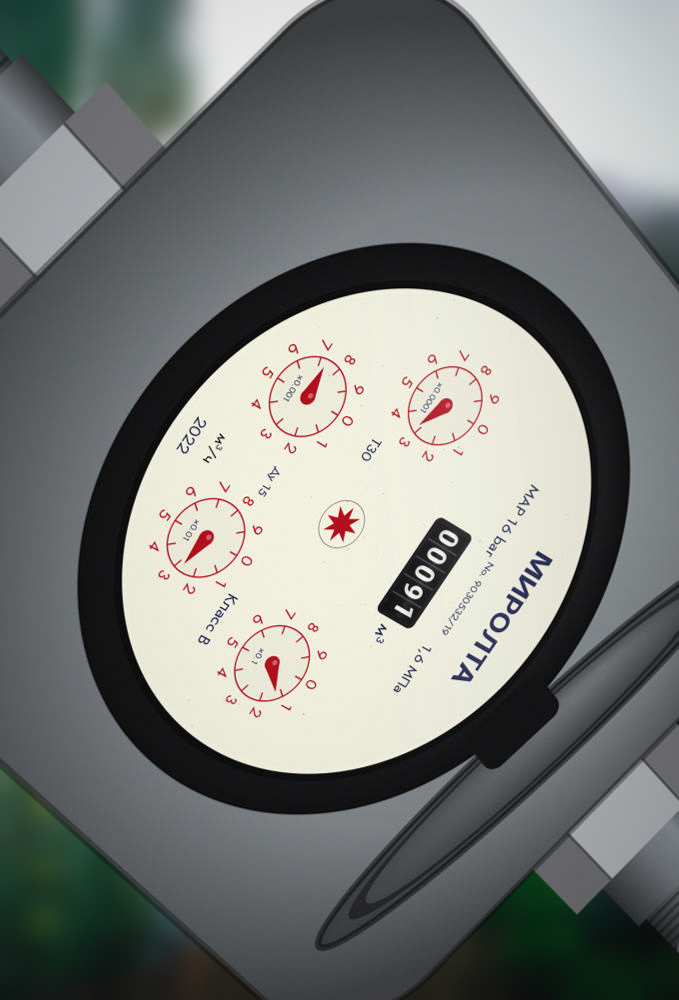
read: 91.1273 m³
